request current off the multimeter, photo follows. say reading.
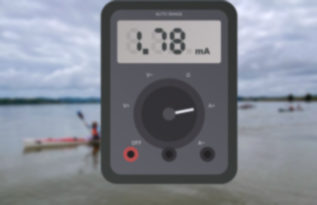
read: 1.78 mA
